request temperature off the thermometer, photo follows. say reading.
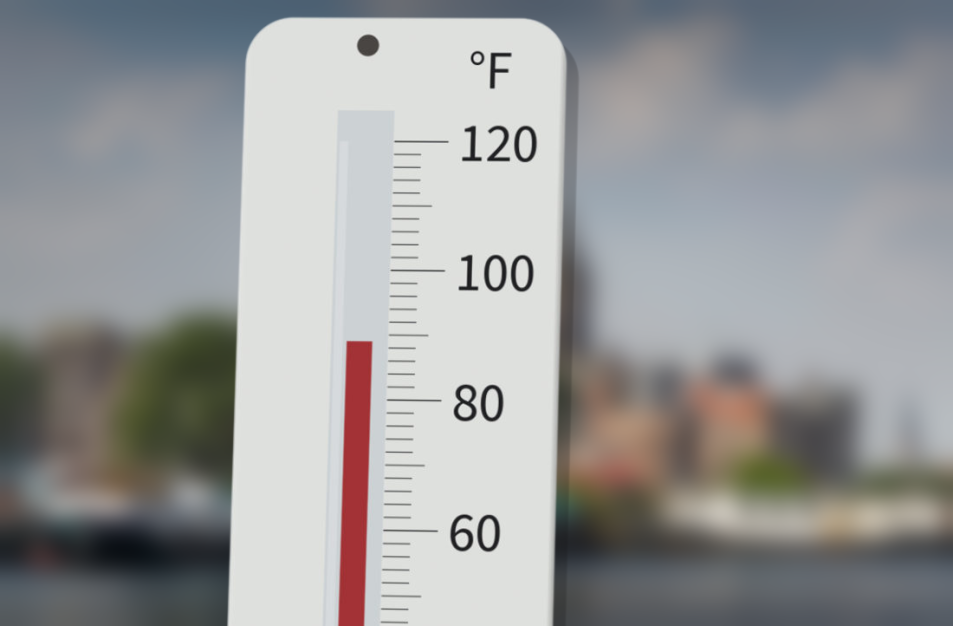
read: 89 °F
